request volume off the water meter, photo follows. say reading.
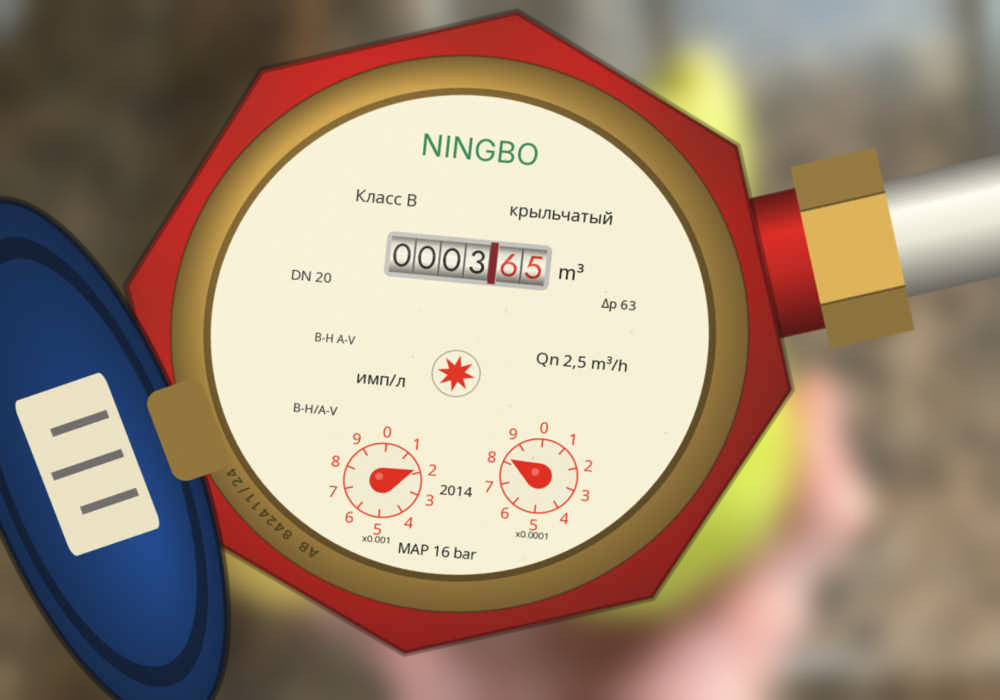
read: 3.6518 m³
